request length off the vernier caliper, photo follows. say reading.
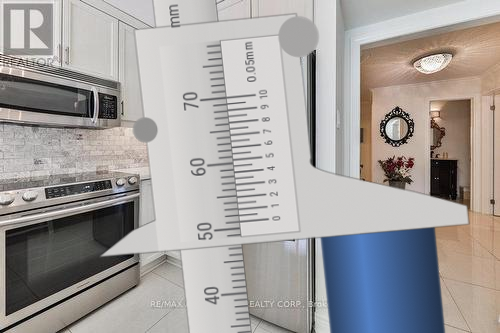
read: 51.0 mm
